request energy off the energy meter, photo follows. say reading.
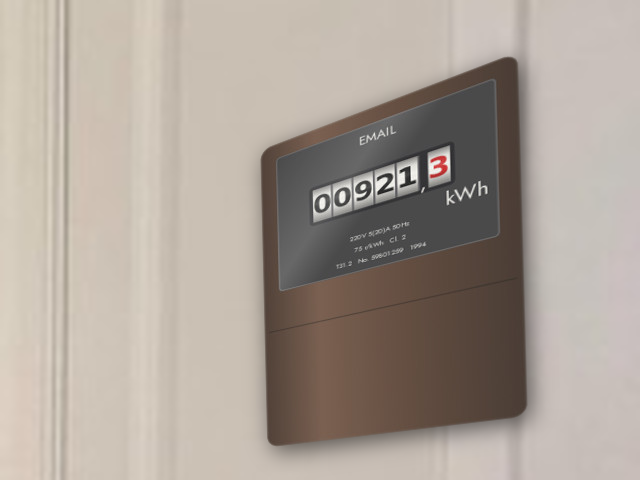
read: 921.3 kWh
